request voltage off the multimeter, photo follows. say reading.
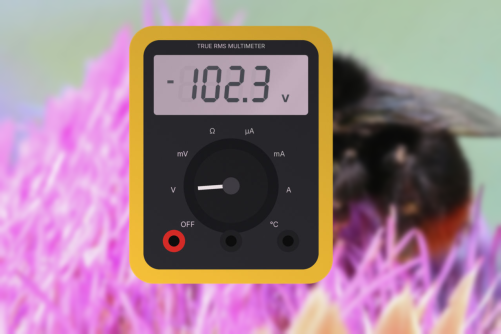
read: -102.3 V
